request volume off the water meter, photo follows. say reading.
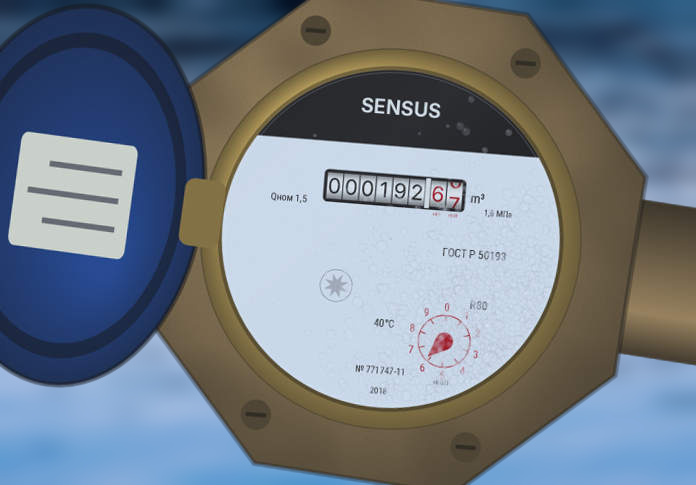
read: 192.666 m³
